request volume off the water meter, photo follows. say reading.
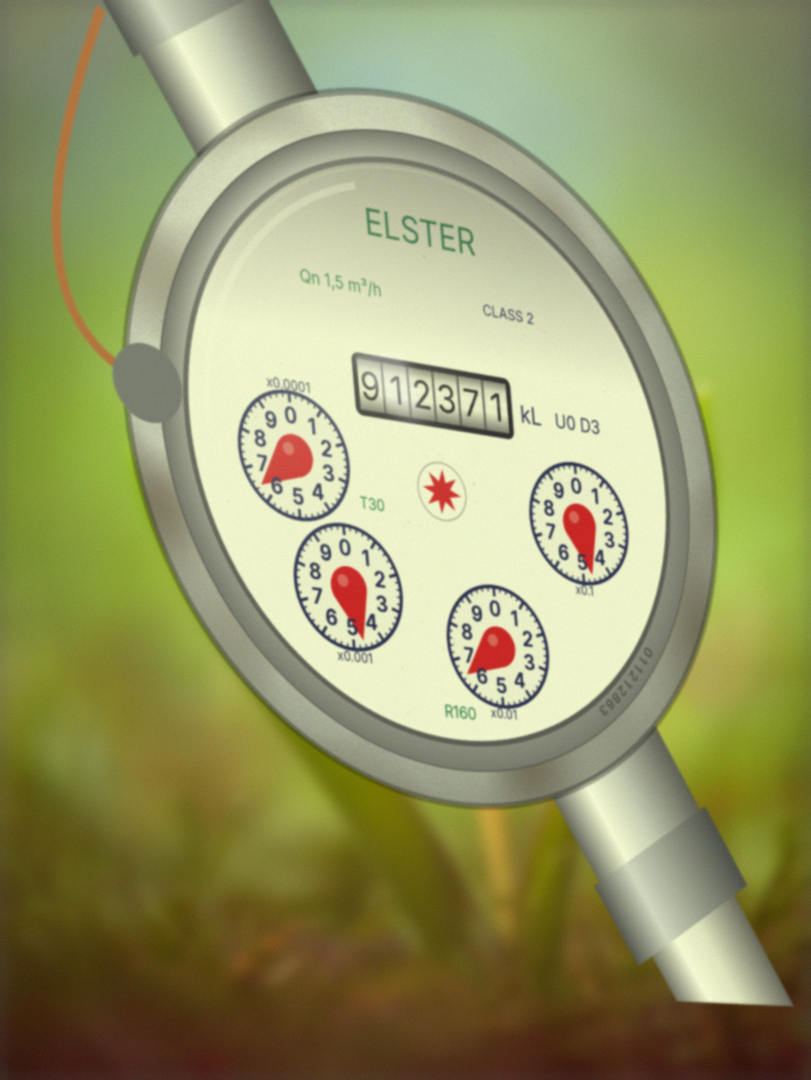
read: 912371.4646 kL
